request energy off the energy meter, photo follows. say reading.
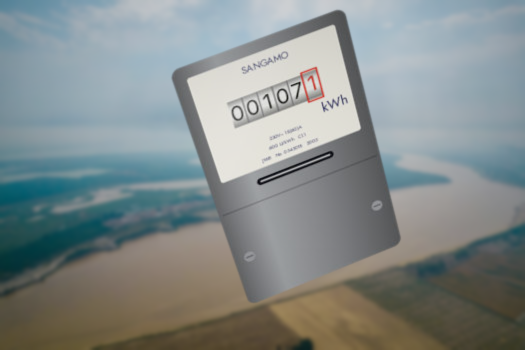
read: 107.1 kWh
